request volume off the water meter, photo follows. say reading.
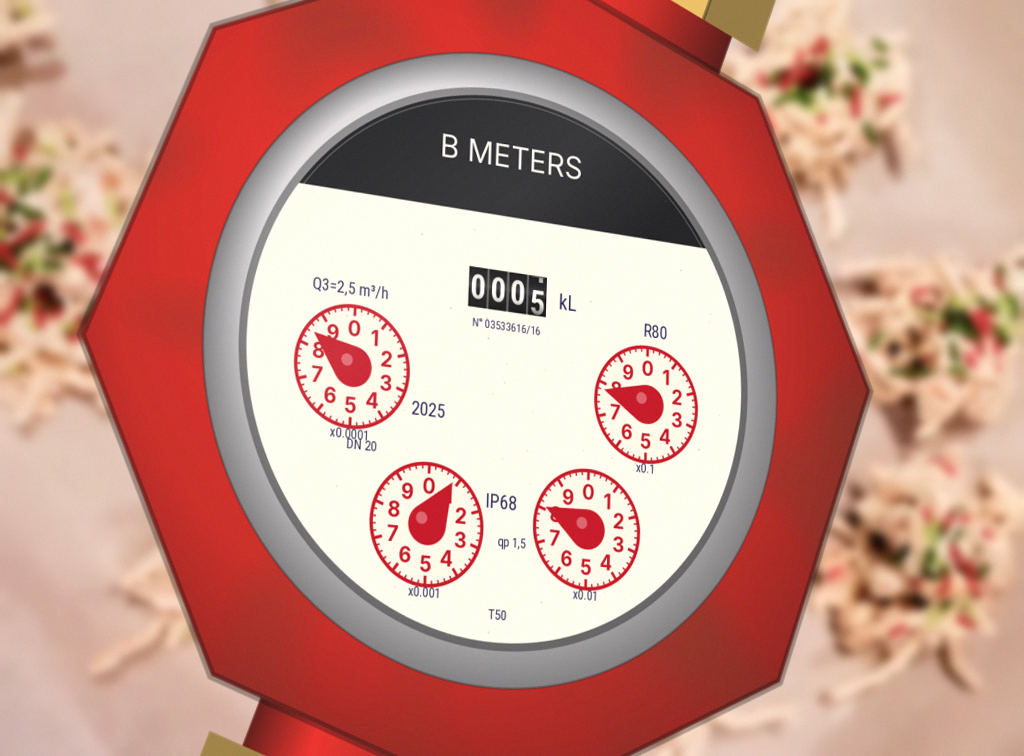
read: 4.7808 kL
